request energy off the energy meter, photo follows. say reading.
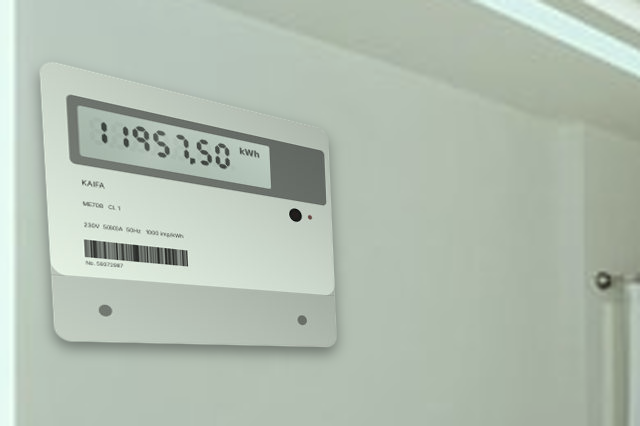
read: 11957.50 kWh
